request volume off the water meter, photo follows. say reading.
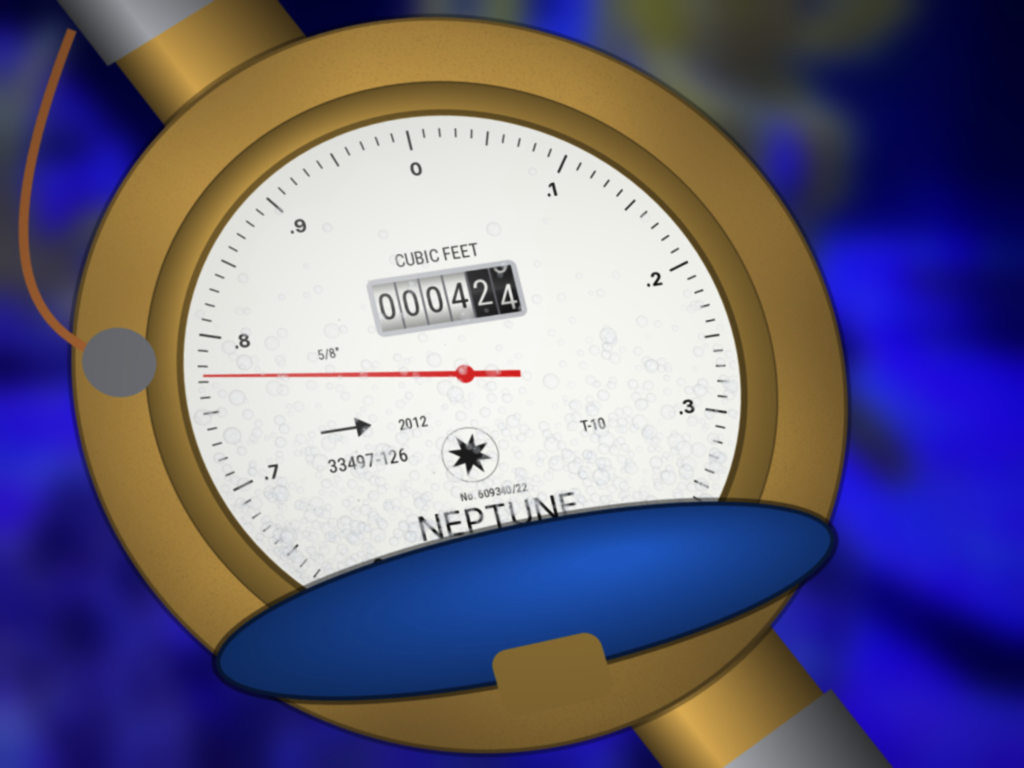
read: 423.77 ft³
